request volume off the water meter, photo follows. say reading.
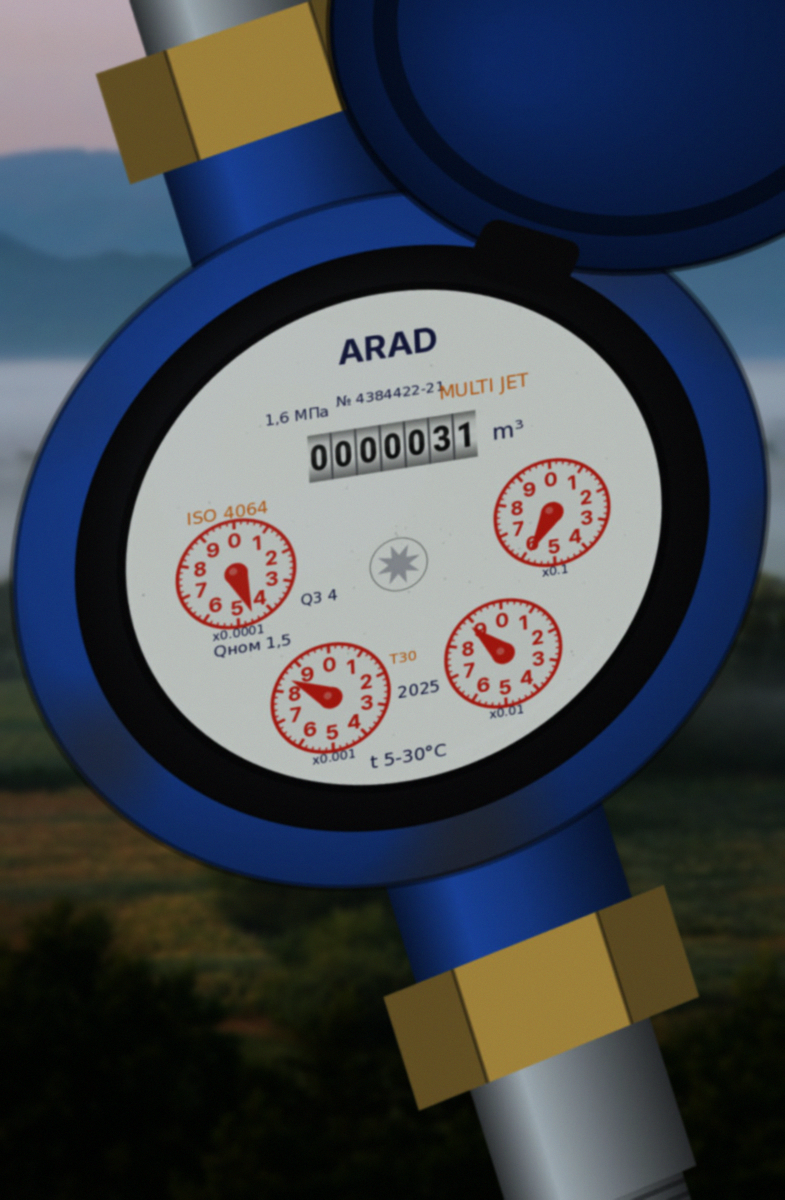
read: 31.5884 m³
